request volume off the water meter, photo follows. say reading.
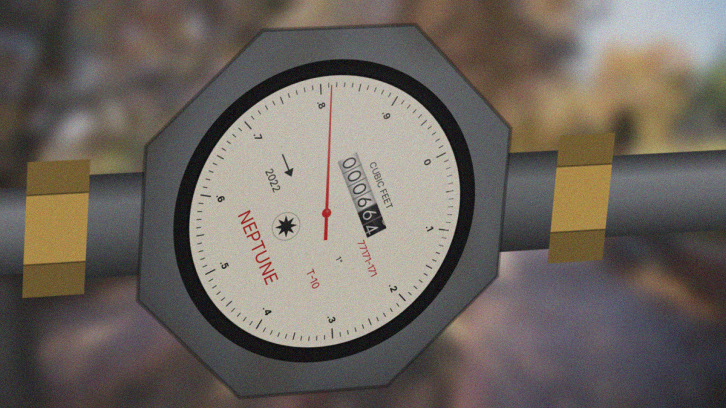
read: 663.81 ft³
